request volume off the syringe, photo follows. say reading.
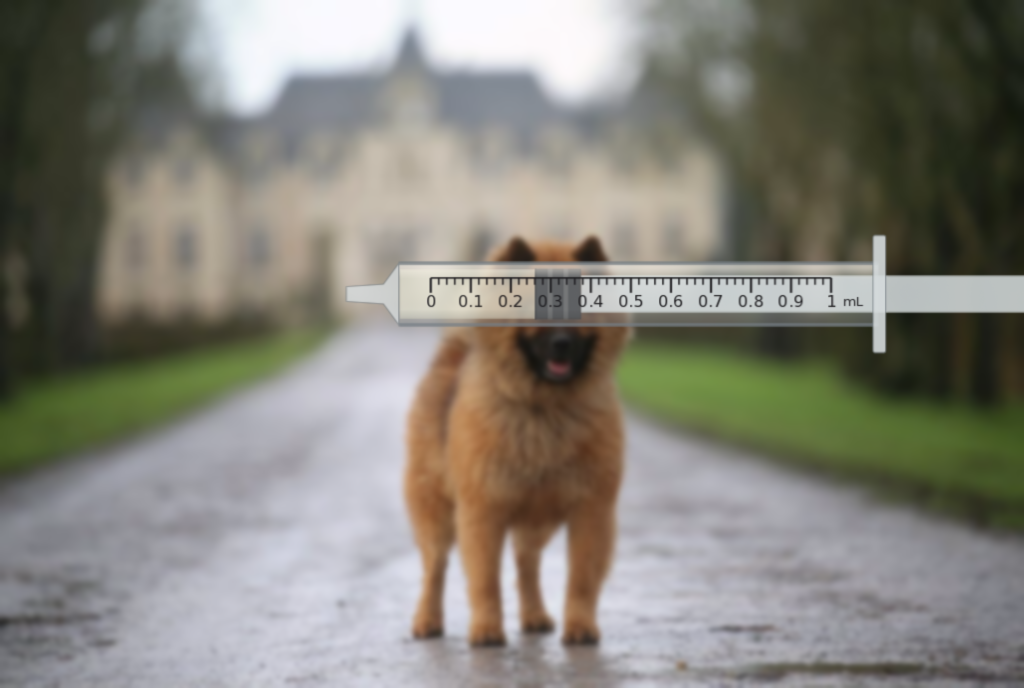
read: 0.26 mL
